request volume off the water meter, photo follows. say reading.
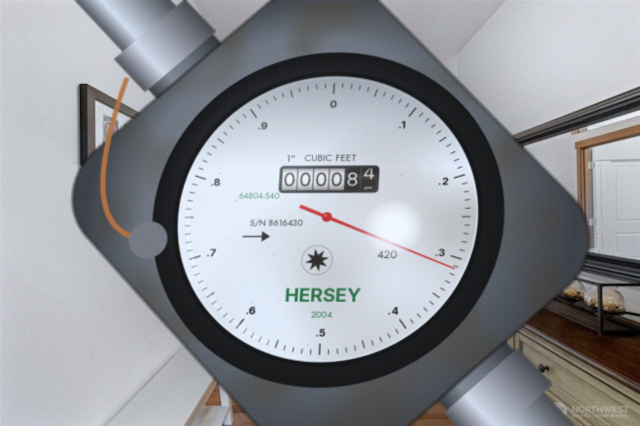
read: 84.31 ft³
